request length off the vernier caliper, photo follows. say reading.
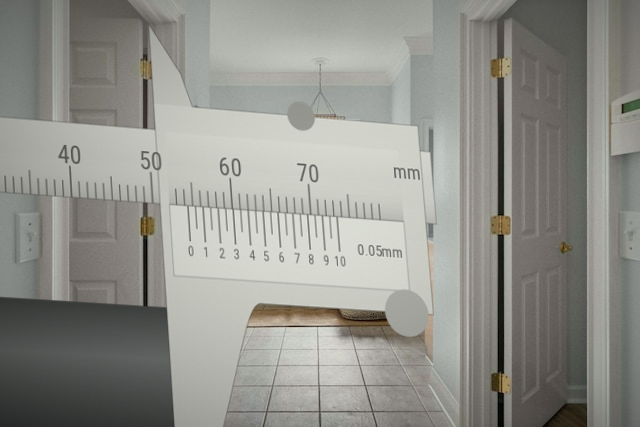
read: 54.4 mm
